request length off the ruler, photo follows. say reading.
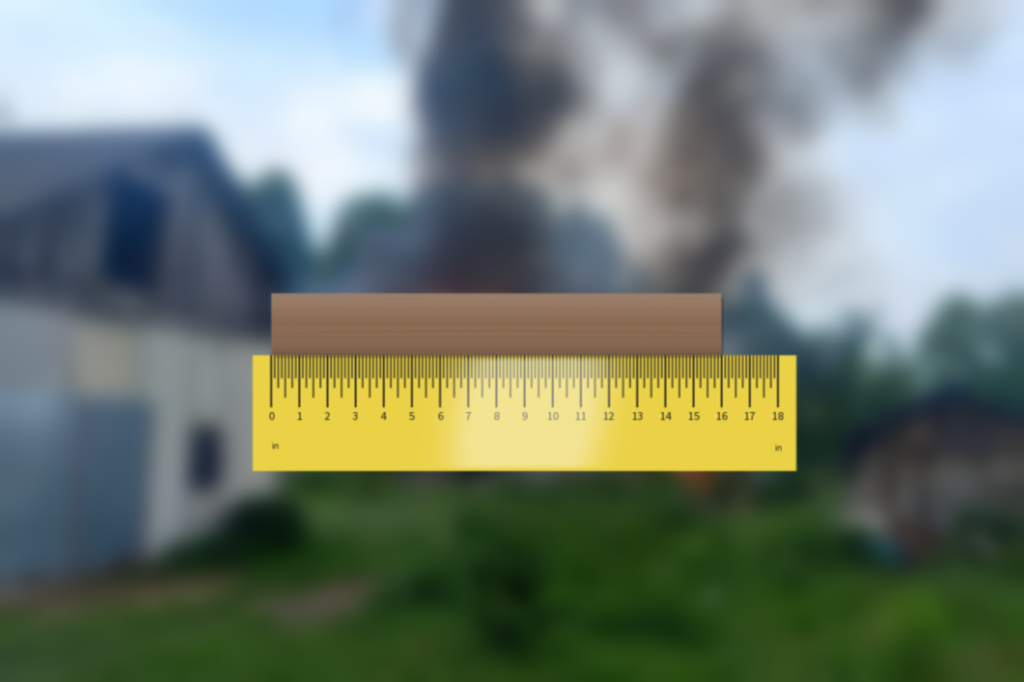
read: 16 in
